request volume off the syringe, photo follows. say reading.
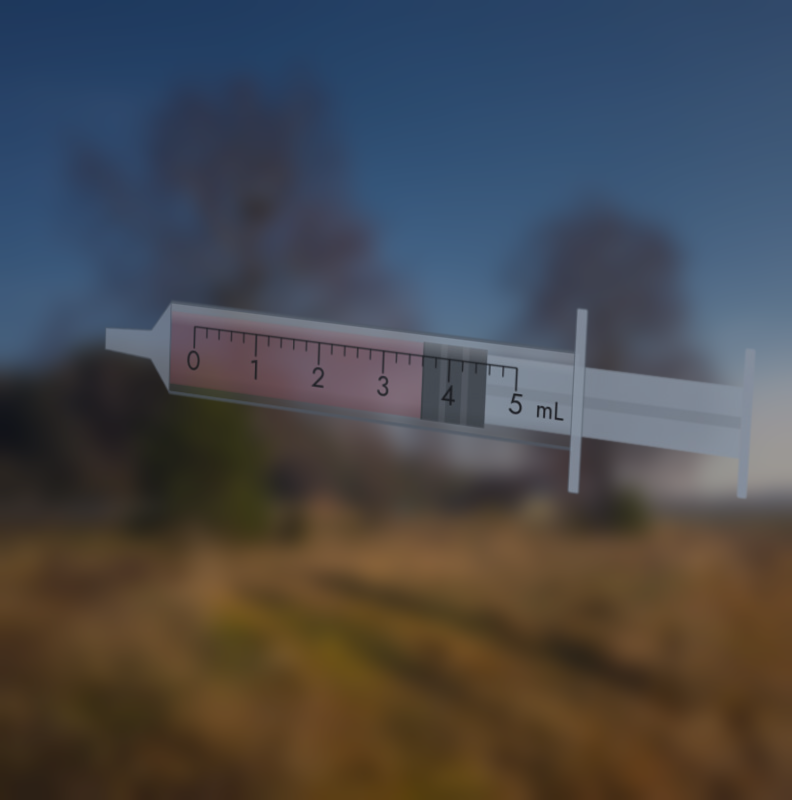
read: 3.6 mL
